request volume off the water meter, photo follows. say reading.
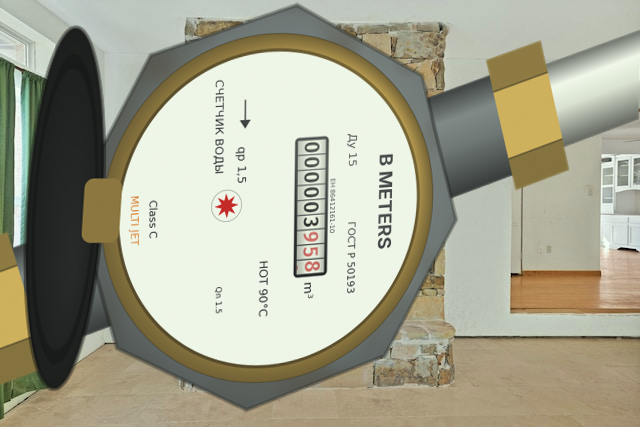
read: 3.958 m³
